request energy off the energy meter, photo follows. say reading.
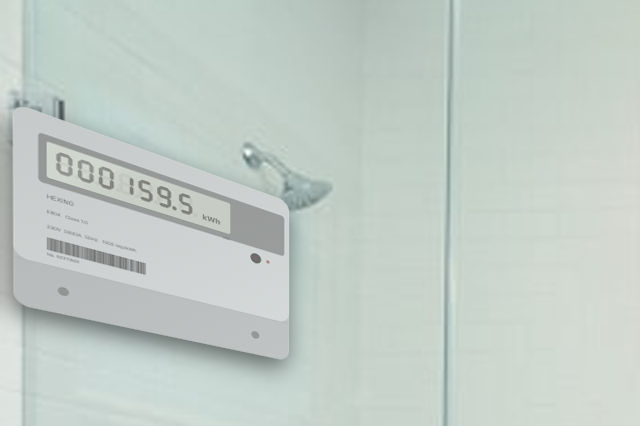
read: 159.5 kWh
